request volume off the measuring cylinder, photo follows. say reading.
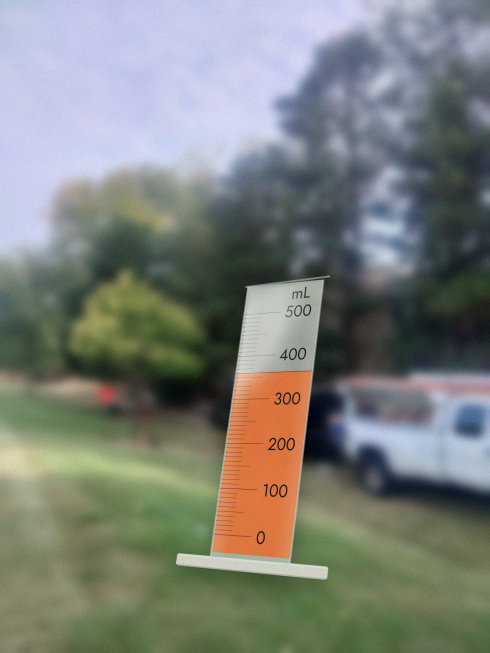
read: 360 mL
